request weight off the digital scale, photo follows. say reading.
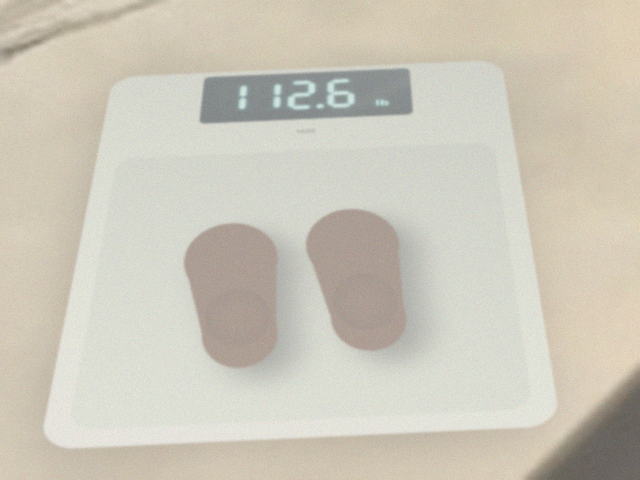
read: 112.6 lb
